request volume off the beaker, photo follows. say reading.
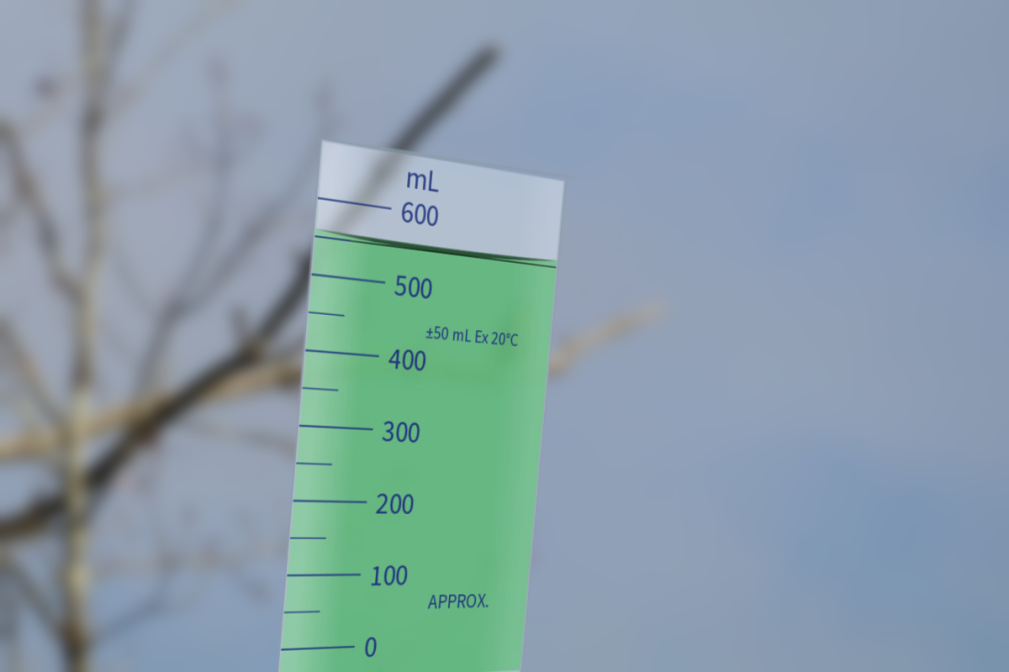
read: 550 mL
